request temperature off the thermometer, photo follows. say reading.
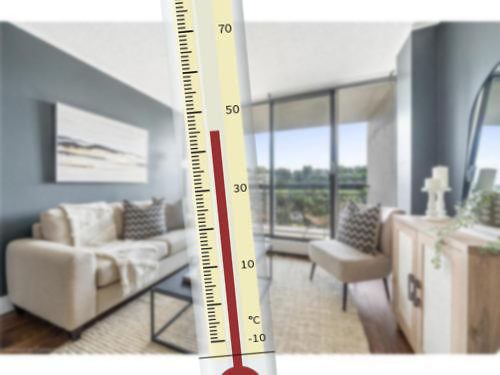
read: 45 °C
